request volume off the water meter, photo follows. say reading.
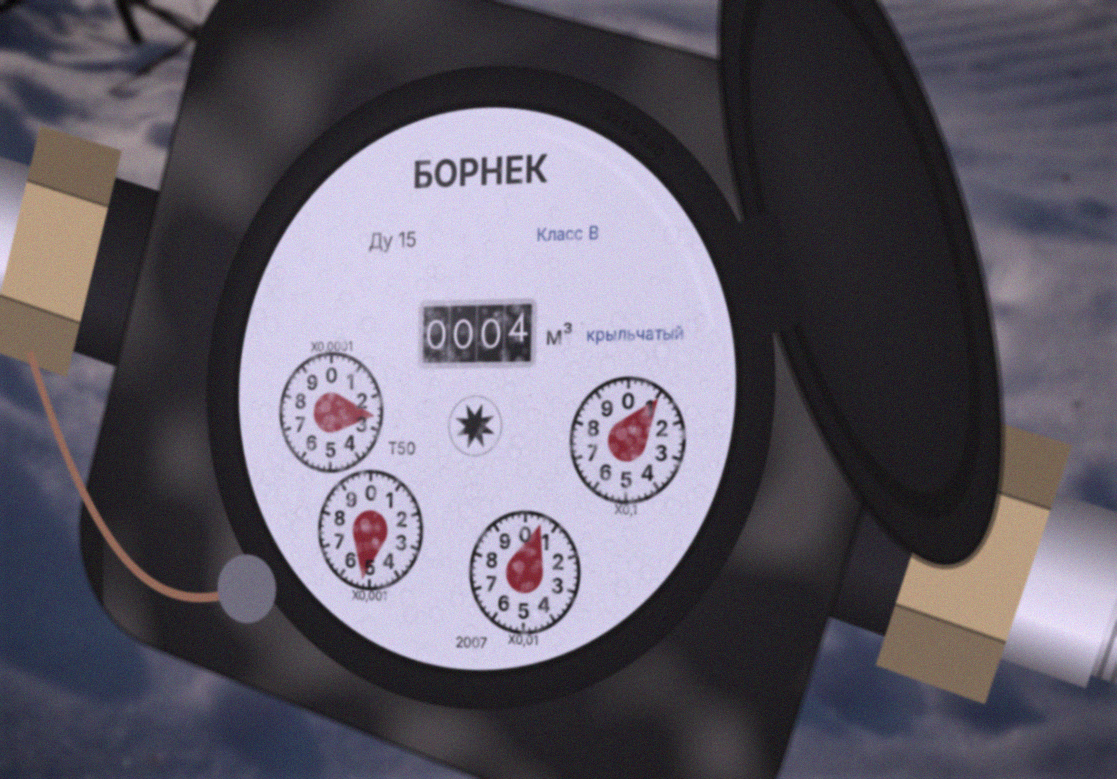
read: 4.1052 m³
